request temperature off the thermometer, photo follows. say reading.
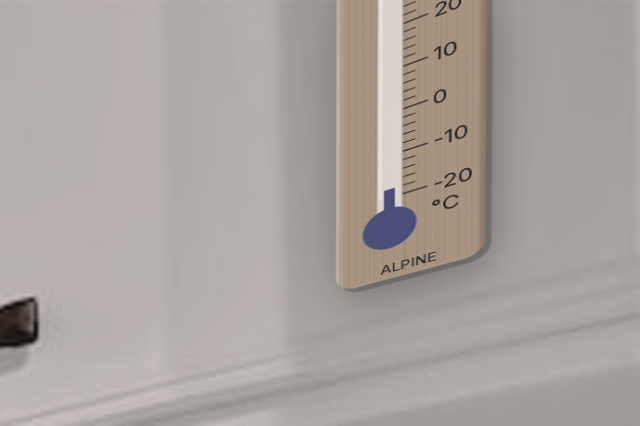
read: -18 °C
